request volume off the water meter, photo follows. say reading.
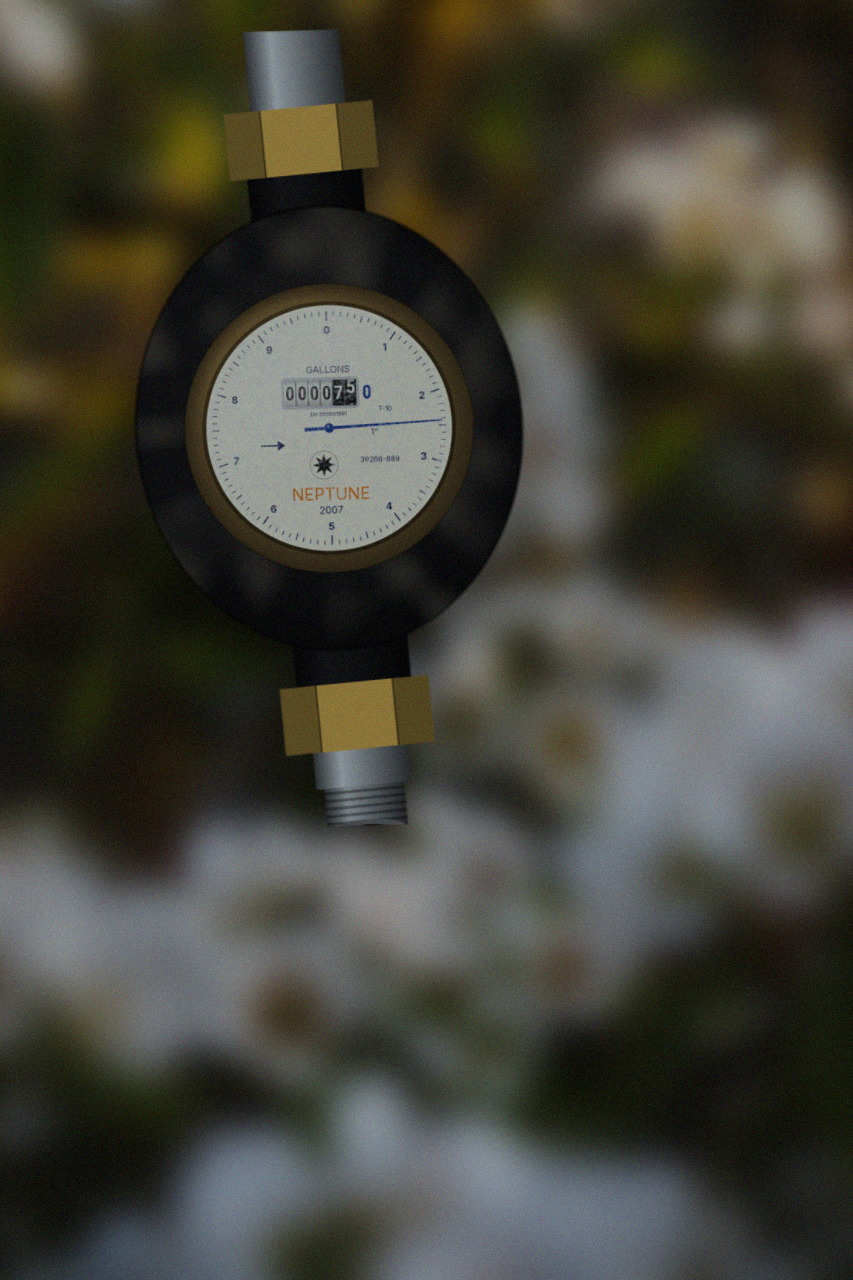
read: 752.4 gal
